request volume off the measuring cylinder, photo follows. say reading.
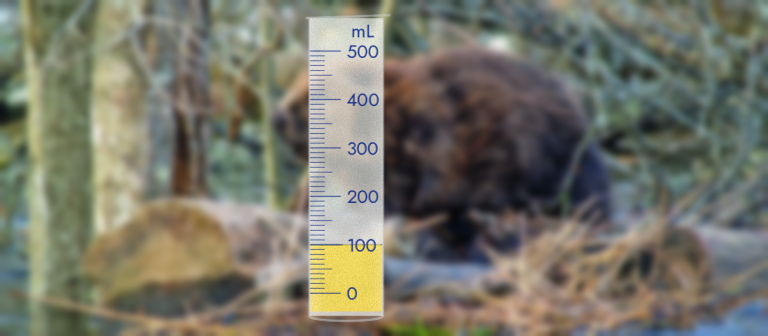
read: 100 mL
